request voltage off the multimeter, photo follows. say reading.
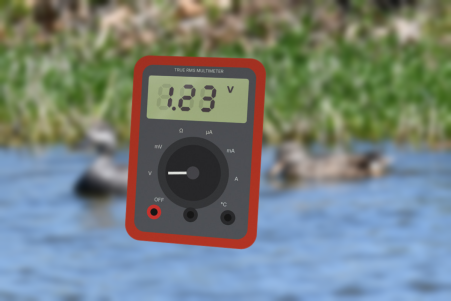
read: 1.23 V
